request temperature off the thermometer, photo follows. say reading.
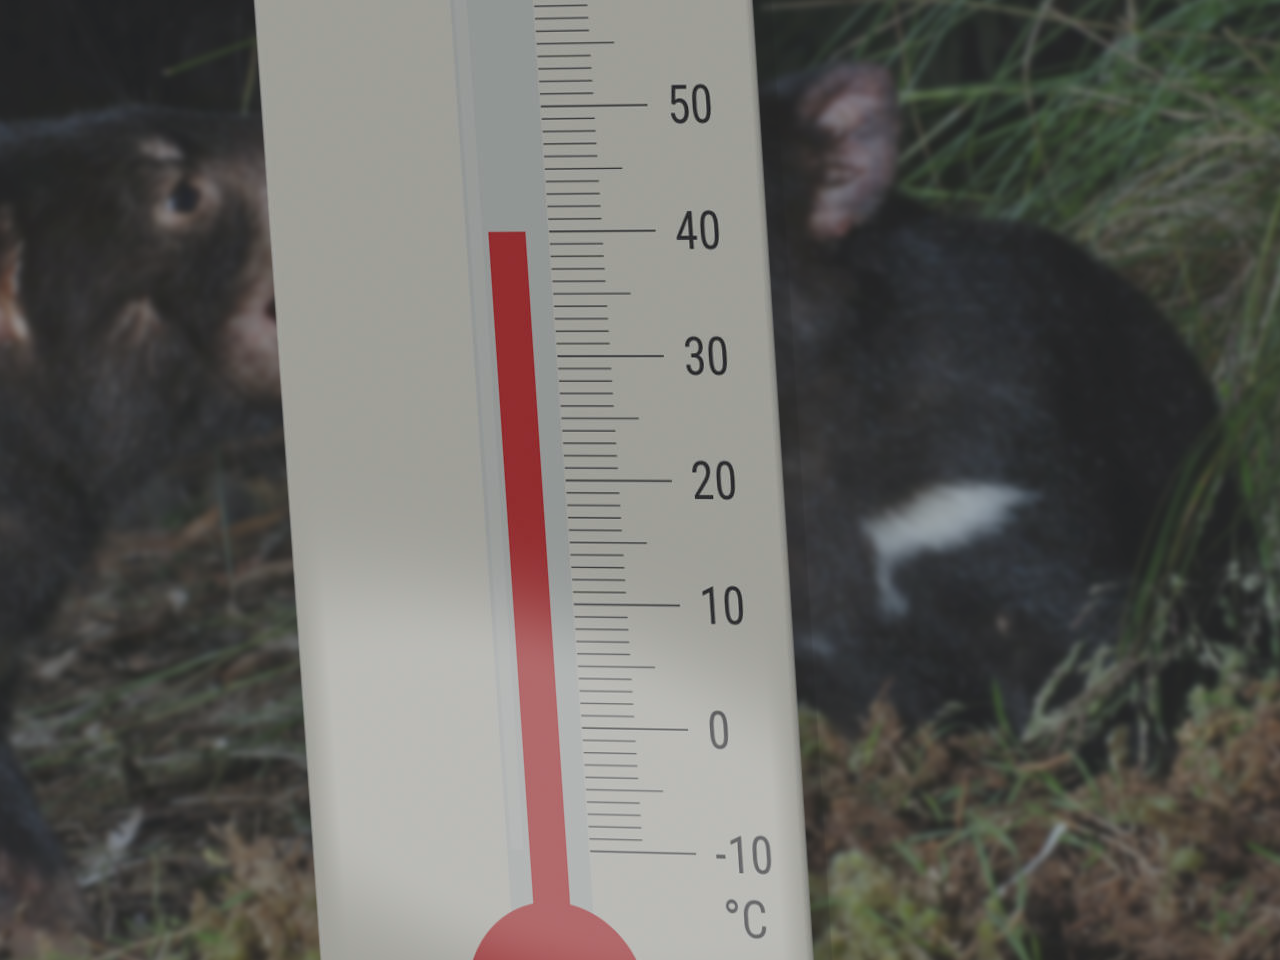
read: 40 °C
